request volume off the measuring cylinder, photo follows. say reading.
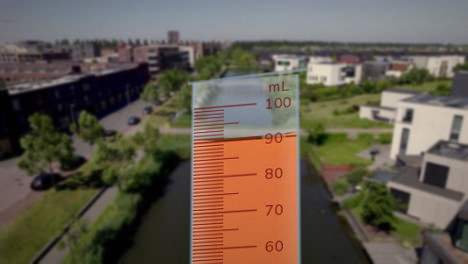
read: 90 mL
